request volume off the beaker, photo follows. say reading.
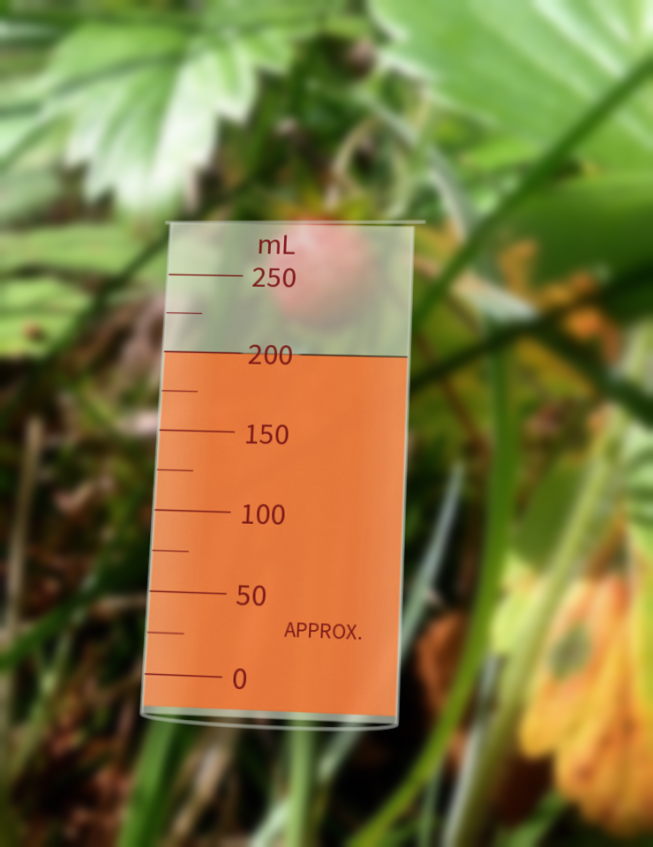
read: 200 mL
